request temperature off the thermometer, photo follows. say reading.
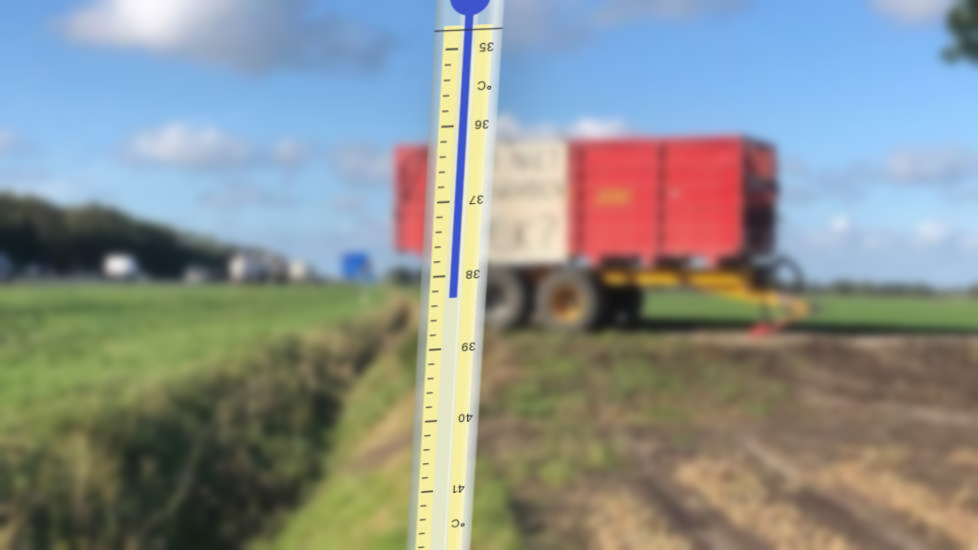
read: 38.3 °C
